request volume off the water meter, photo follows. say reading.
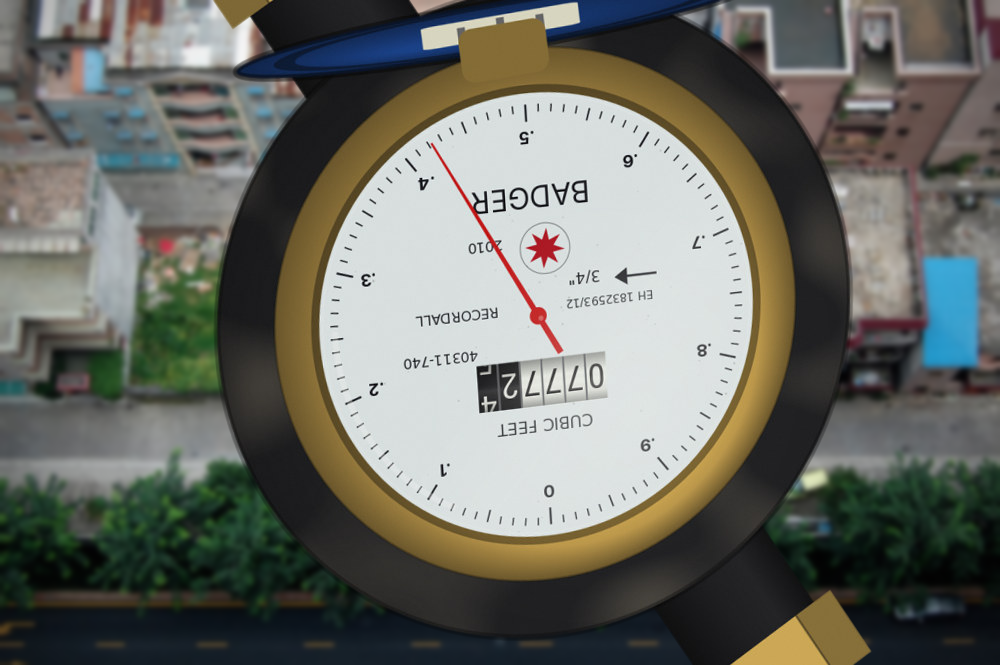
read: 77724.42 ft³
